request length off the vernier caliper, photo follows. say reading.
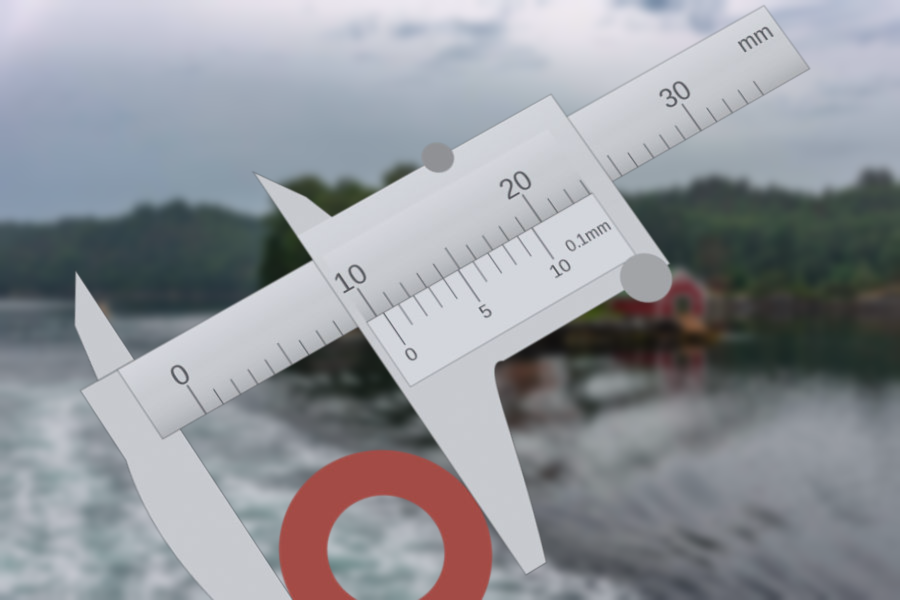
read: 10.4 mm
